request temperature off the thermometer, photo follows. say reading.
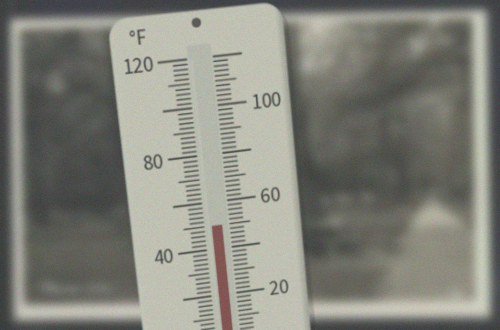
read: 50 °F
